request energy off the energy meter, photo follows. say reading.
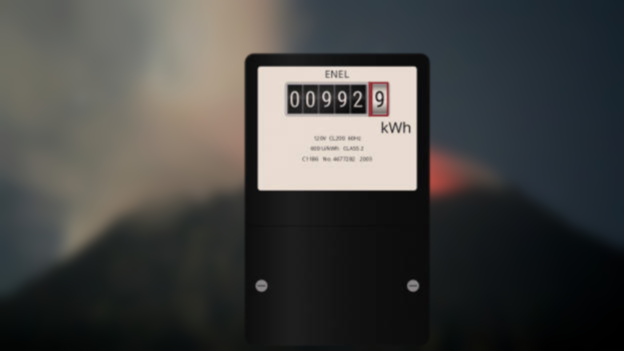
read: 992.9 kWh
